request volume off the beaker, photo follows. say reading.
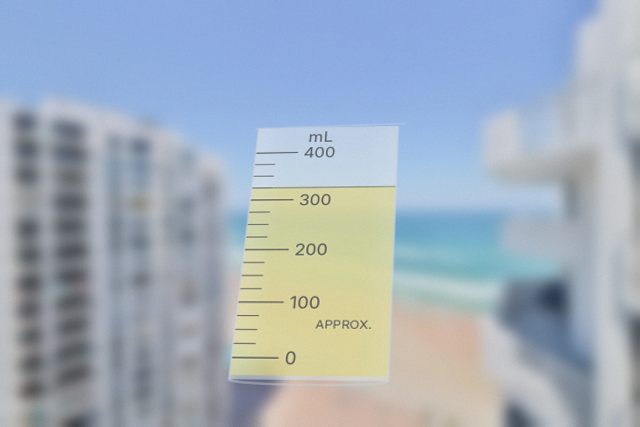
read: 325 mL
